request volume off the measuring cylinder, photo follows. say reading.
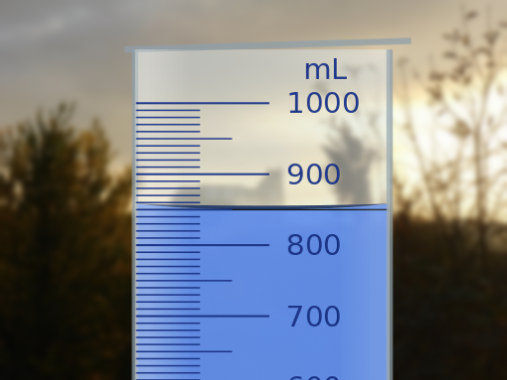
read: 850 mL
